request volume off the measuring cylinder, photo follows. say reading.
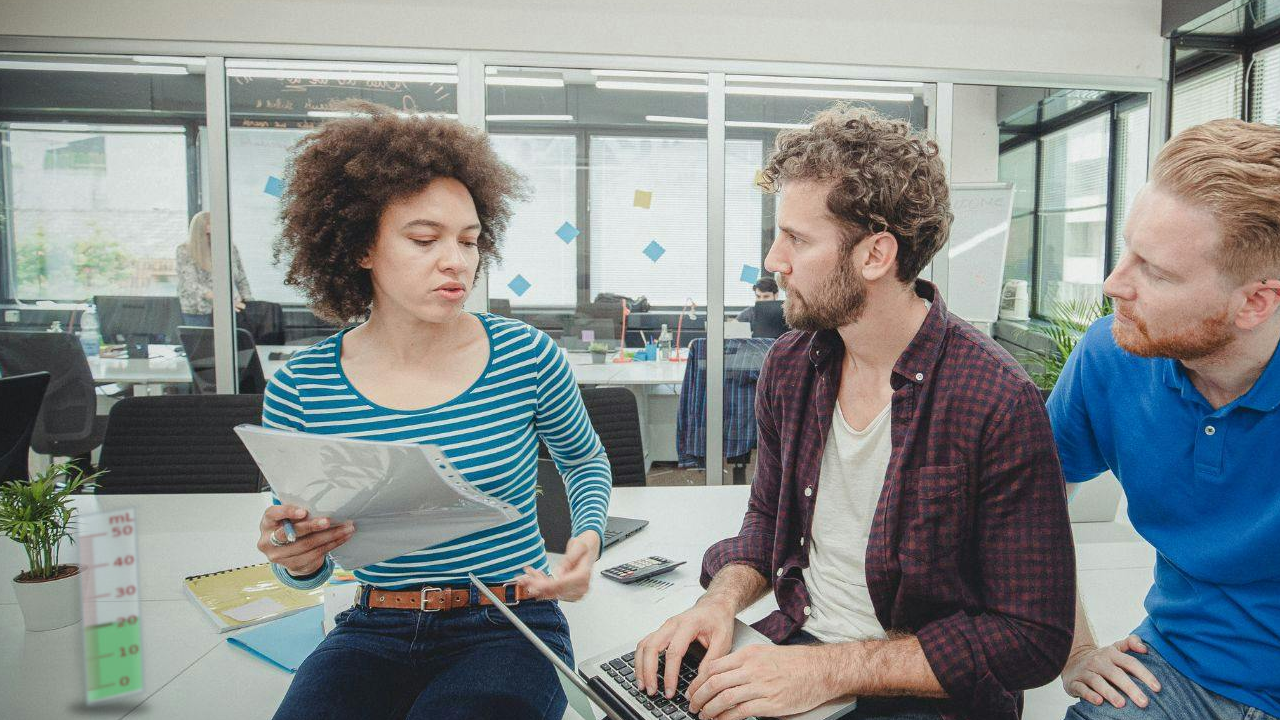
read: 20 mL
